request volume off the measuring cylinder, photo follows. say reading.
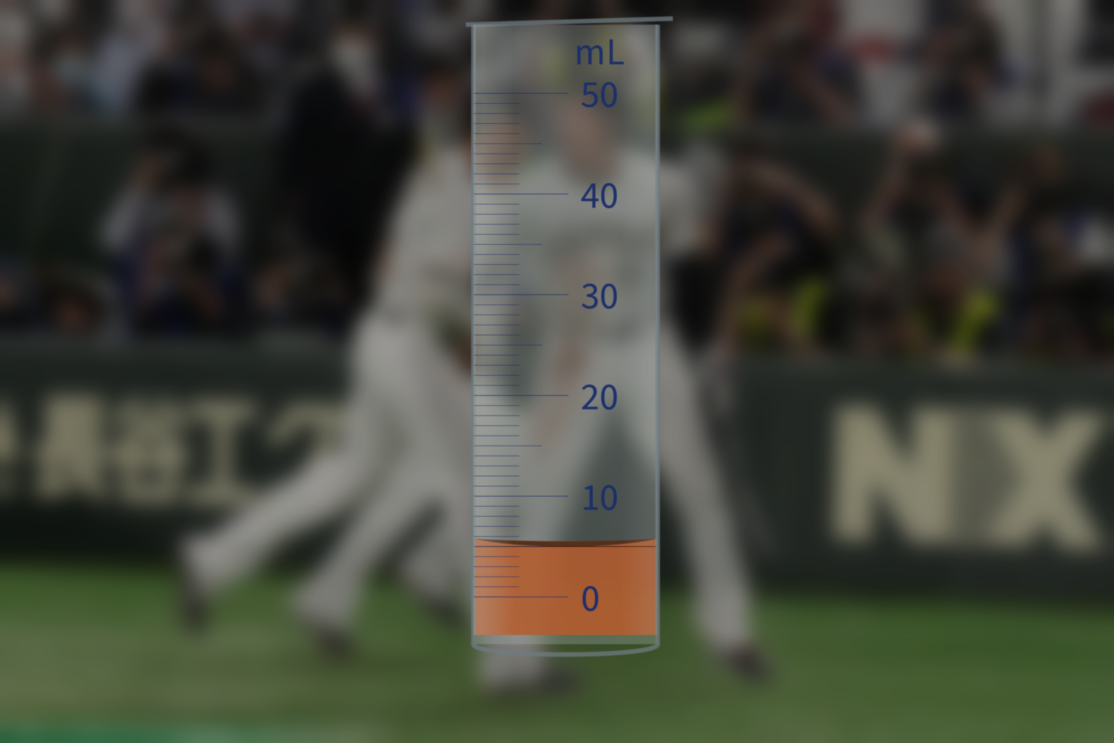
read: 5 mL
